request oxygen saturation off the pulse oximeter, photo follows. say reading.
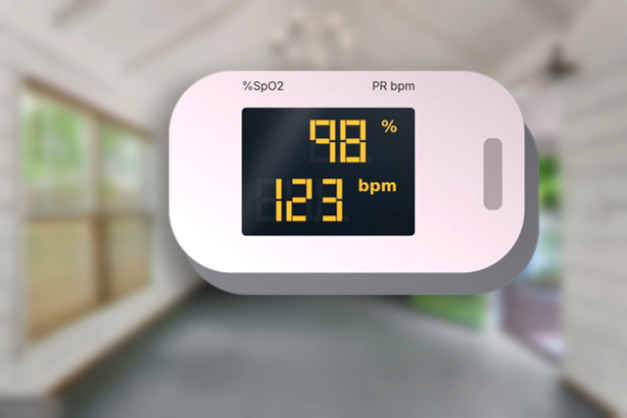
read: 98 %
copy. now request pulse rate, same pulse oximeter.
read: 123 bpm
